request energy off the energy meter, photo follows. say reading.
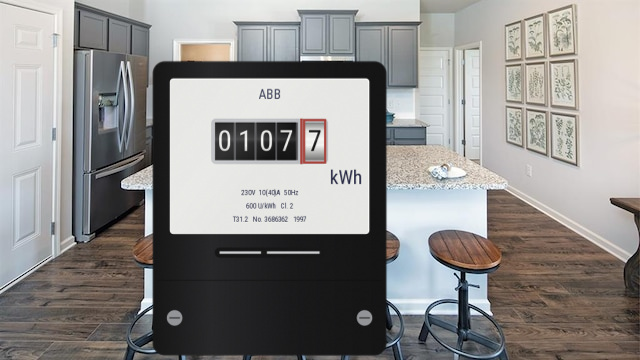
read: 107.7 kWh
